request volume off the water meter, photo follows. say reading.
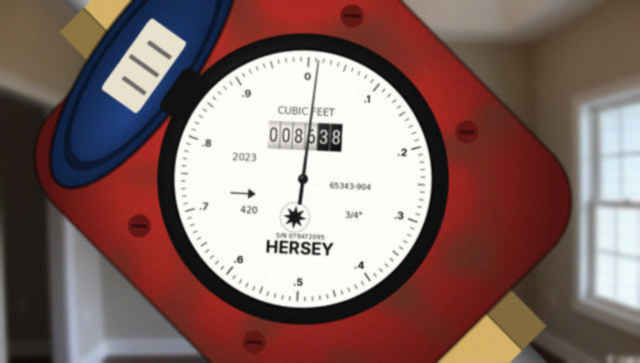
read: 8638.01 ft³
